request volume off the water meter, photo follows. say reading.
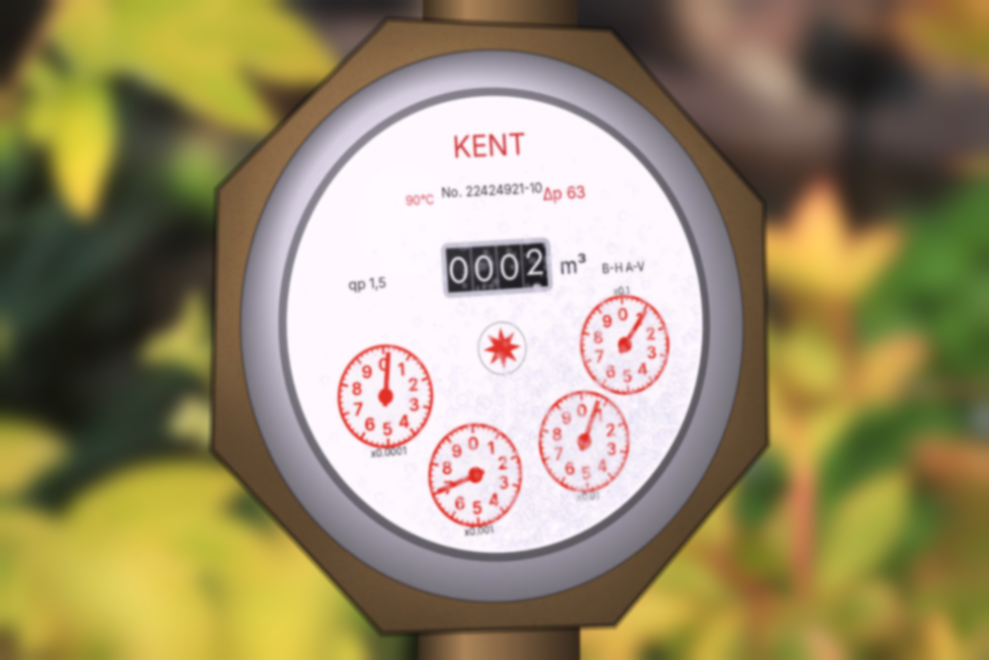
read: 2.1070 m³
